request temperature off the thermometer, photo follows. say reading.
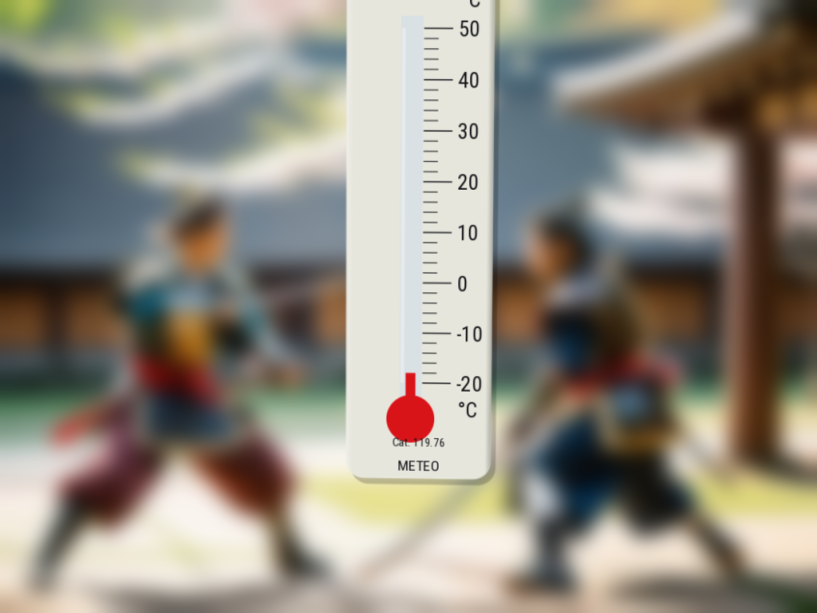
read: -18 °C
